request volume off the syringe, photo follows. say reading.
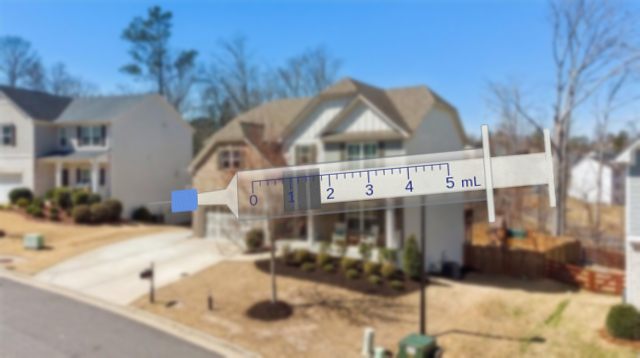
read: 0.8 mL
